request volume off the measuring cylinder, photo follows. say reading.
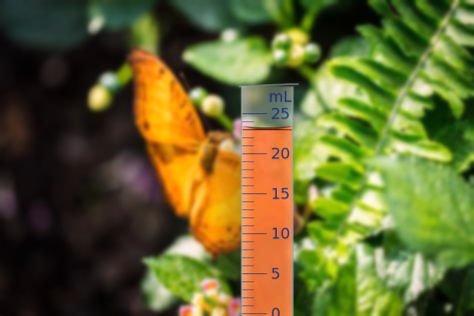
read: 23 mL
